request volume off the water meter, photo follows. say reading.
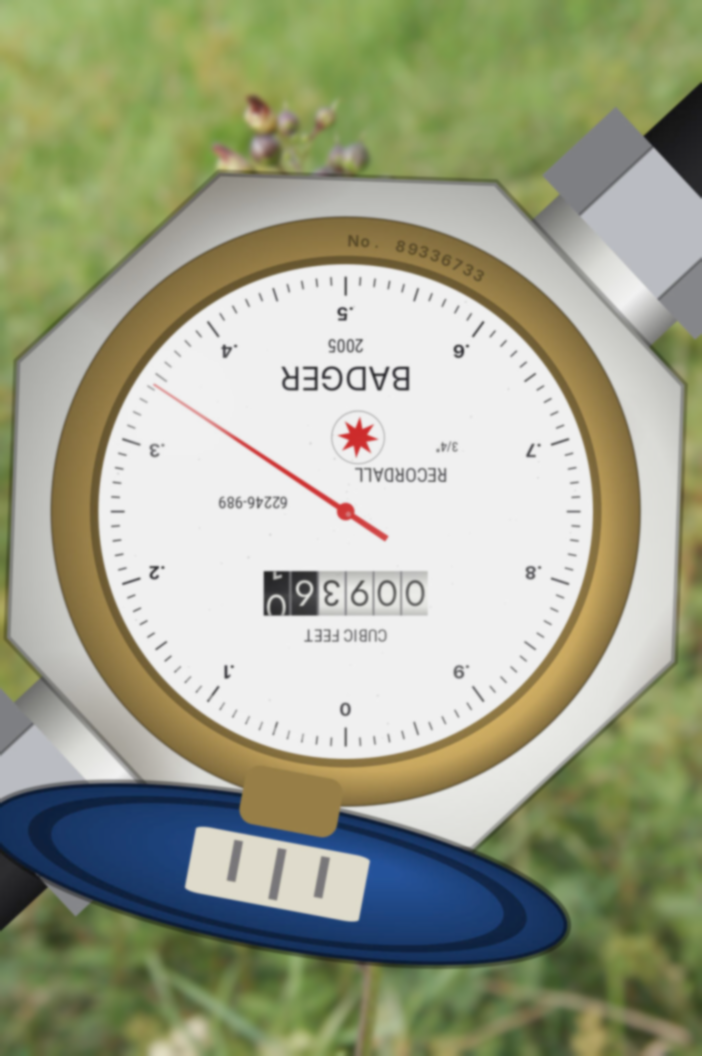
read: 9360.34 ft³
